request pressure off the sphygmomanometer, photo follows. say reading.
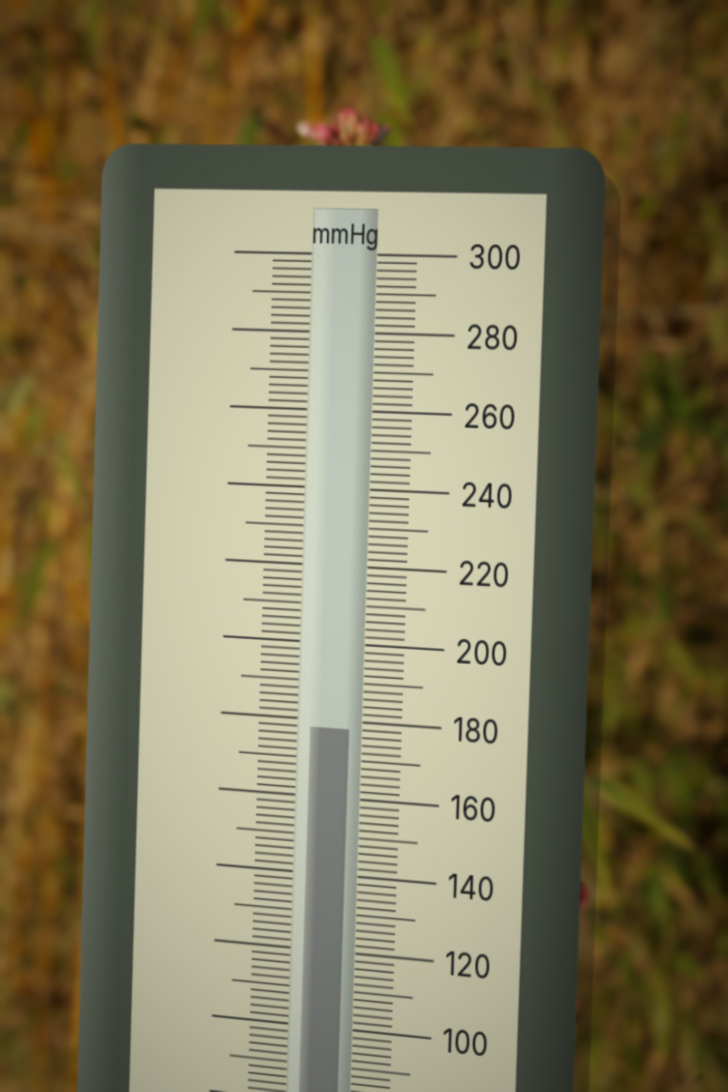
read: 178 mmHg
